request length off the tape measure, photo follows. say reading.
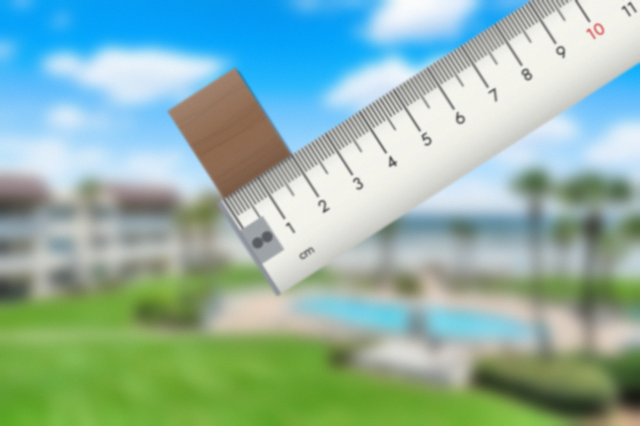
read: 2 cm
